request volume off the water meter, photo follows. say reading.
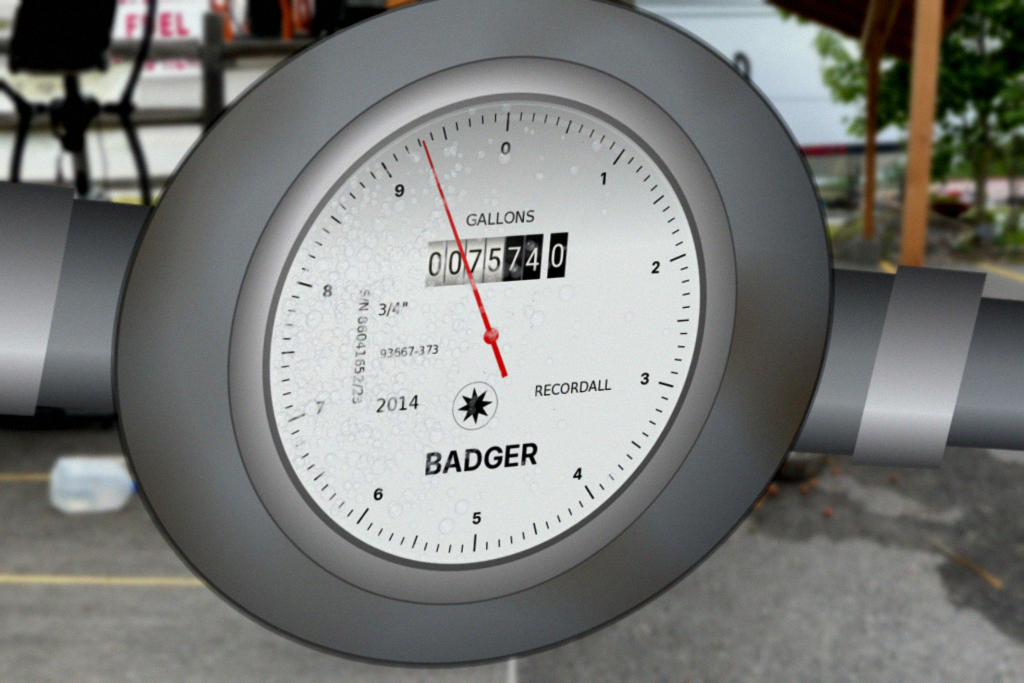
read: 75739.3 gal
